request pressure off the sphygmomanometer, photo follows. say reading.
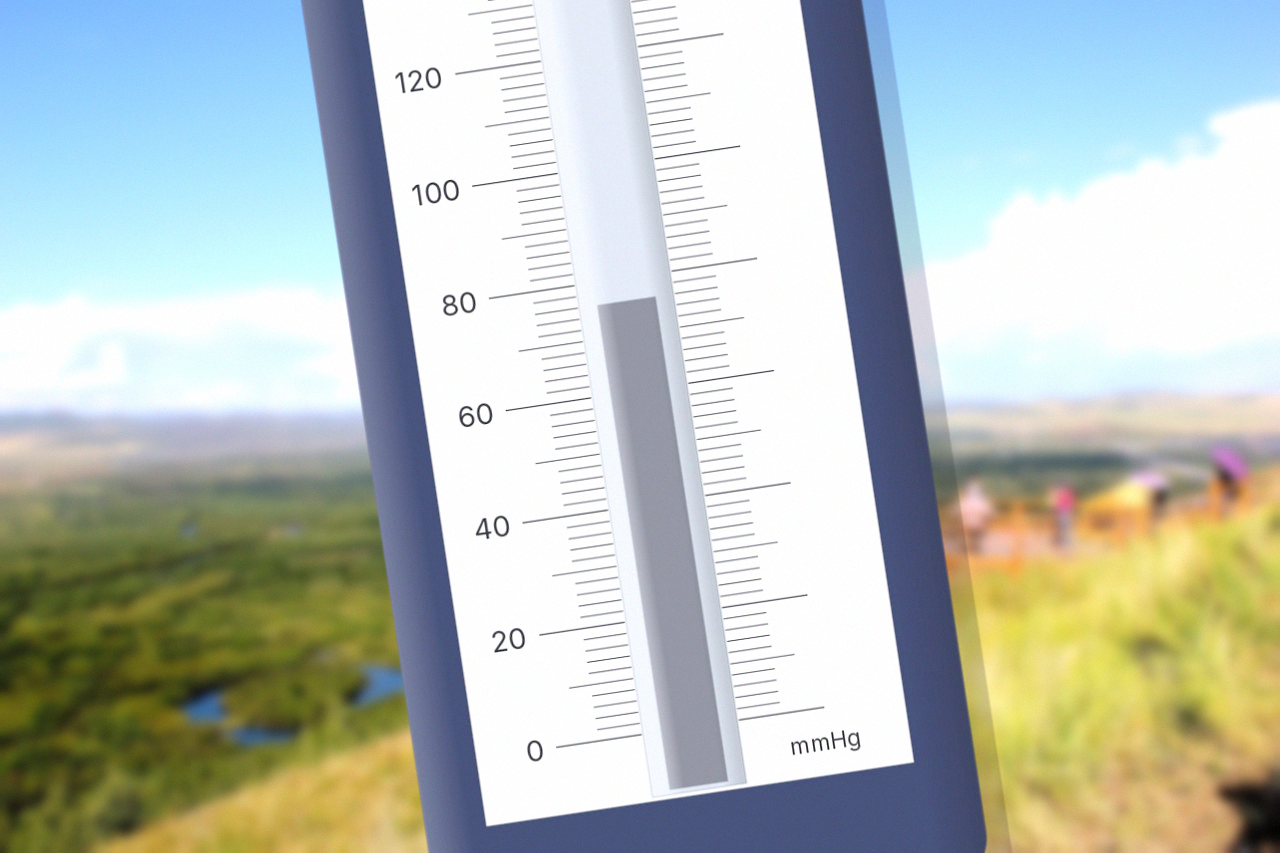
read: 76 mmHg
